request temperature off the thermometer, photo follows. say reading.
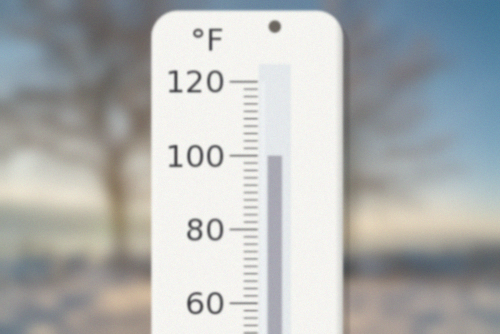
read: 100 °F
